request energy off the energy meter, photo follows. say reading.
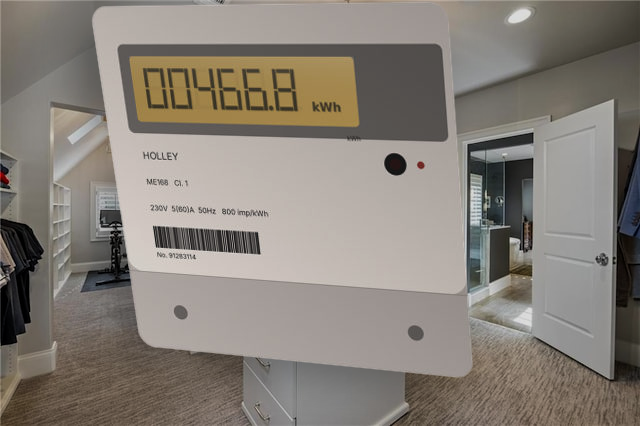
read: 466.8 kWh
